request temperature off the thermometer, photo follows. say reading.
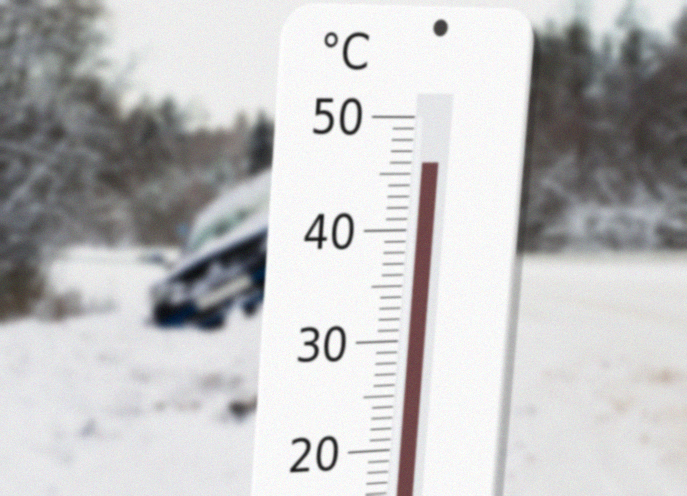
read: 46 °C
